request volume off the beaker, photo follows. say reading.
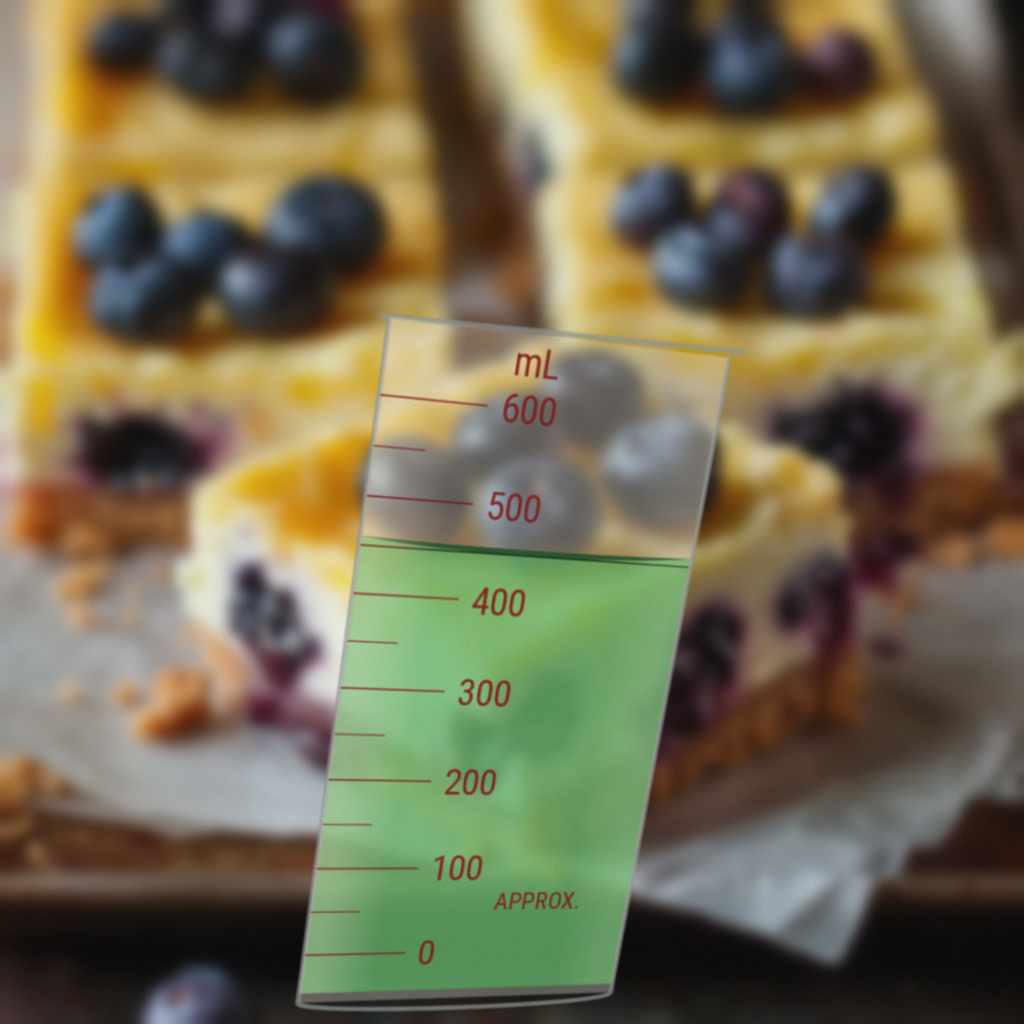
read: 450 mL
